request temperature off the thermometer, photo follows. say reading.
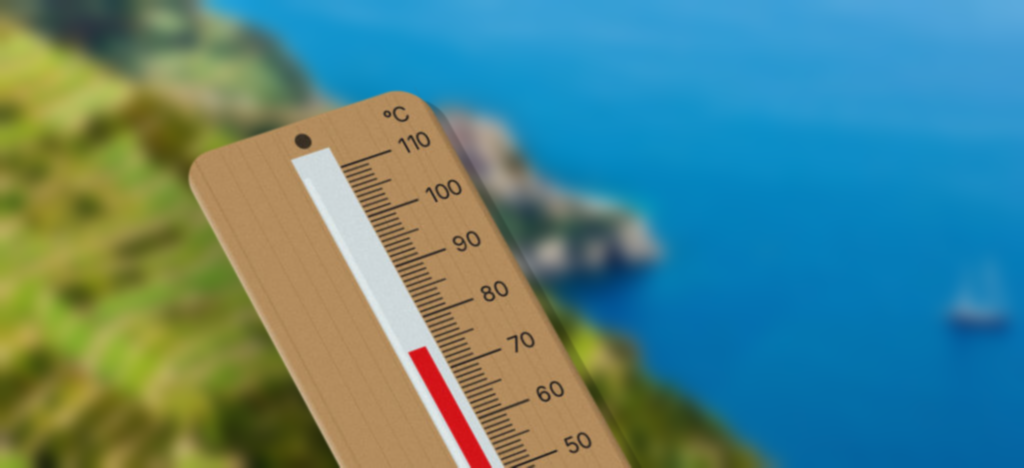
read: 75 °C
